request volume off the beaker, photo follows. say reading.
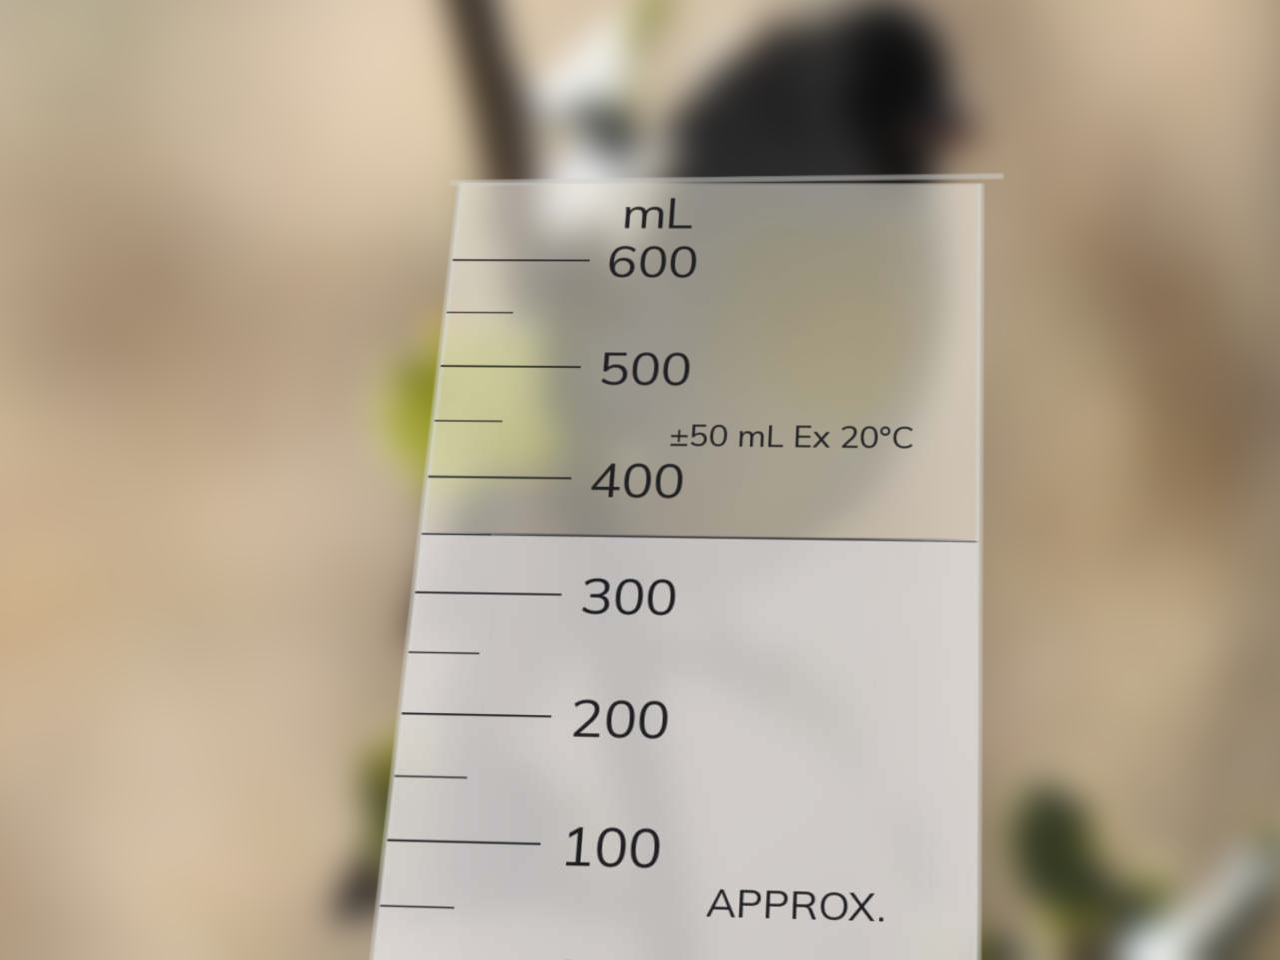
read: 350 mL
